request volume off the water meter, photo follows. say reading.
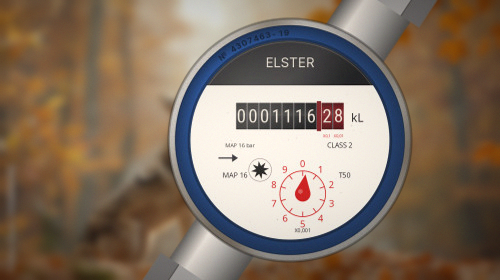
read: 1116.280 kL
